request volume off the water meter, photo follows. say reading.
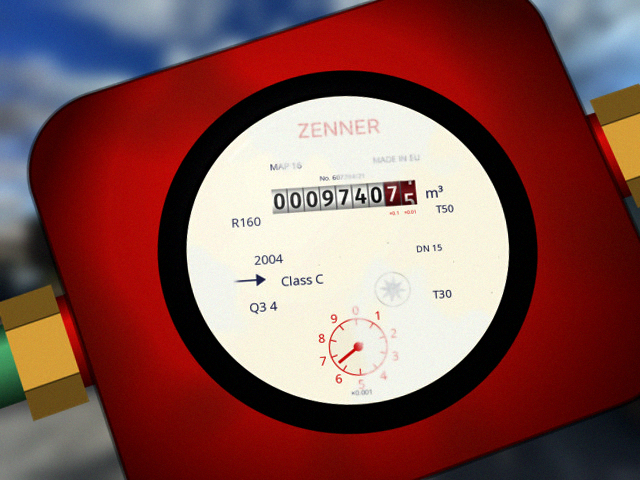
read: 9740.746 m³
